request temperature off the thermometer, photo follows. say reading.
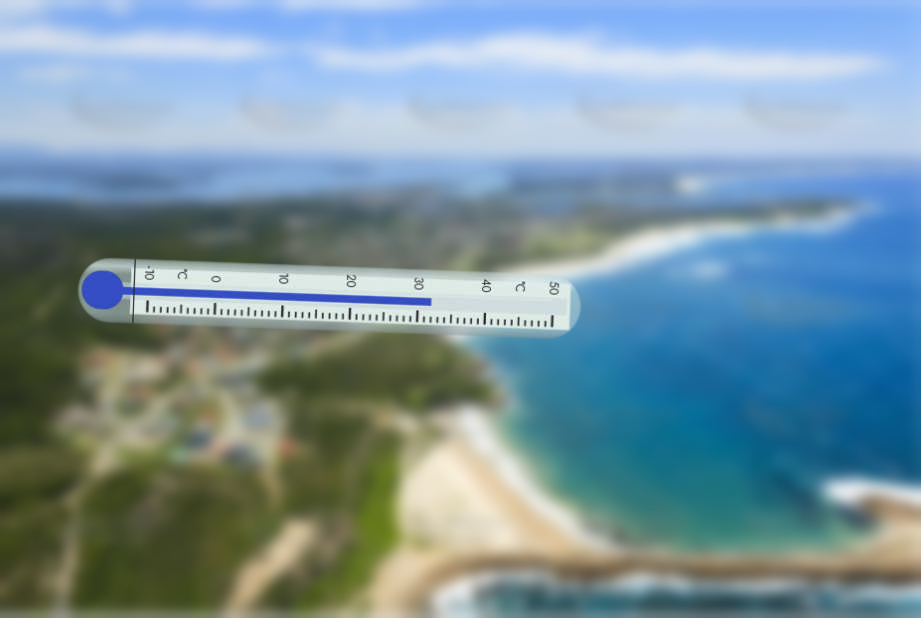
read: 32 °C
